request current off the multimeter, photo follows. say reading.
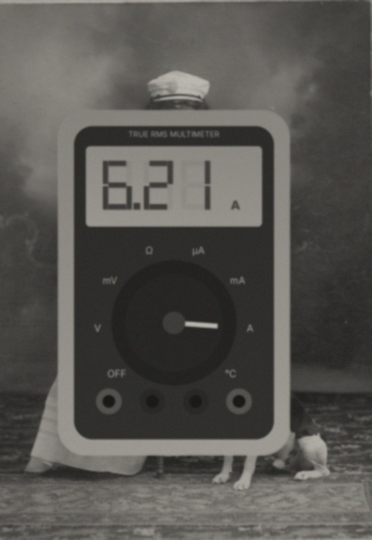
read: 6.21 A
